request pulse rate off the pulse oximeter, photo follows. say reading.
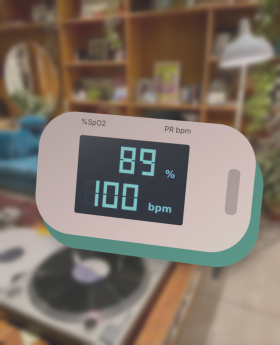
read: 100 bpm
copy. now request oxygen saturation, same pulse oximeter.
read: 89 %
